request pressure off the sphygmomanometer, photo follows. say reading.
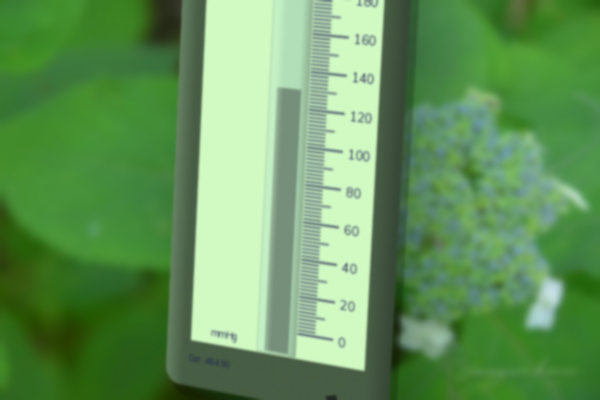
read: 130 mmHg
